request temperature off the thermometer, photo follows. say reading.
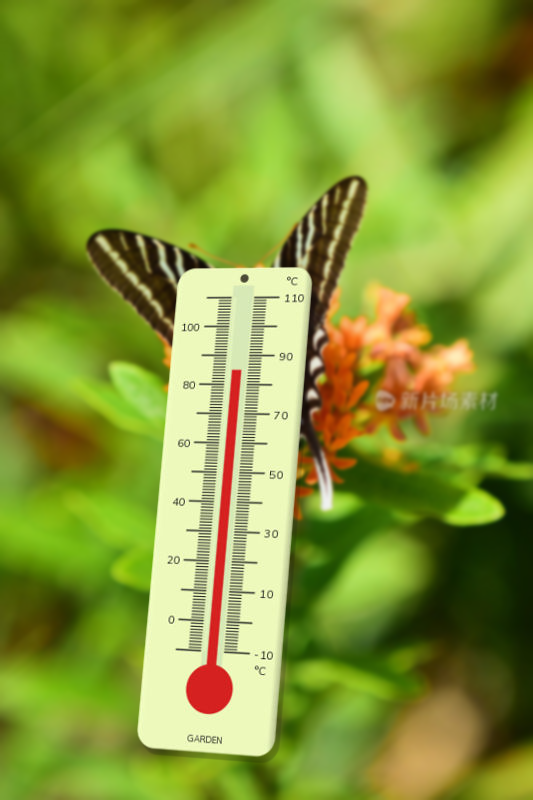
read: 85 °C
